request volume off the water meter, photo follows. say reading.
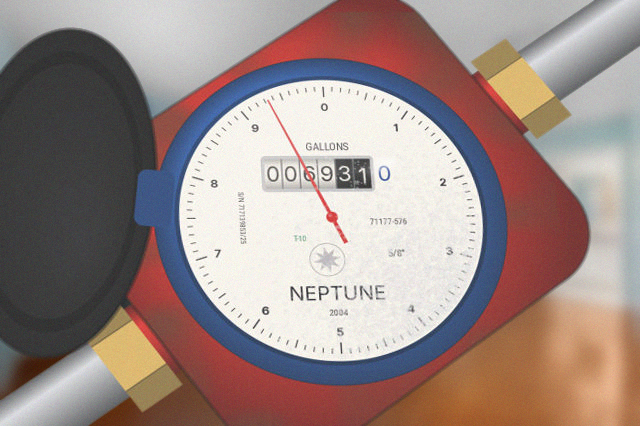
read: 69309.3 gal
